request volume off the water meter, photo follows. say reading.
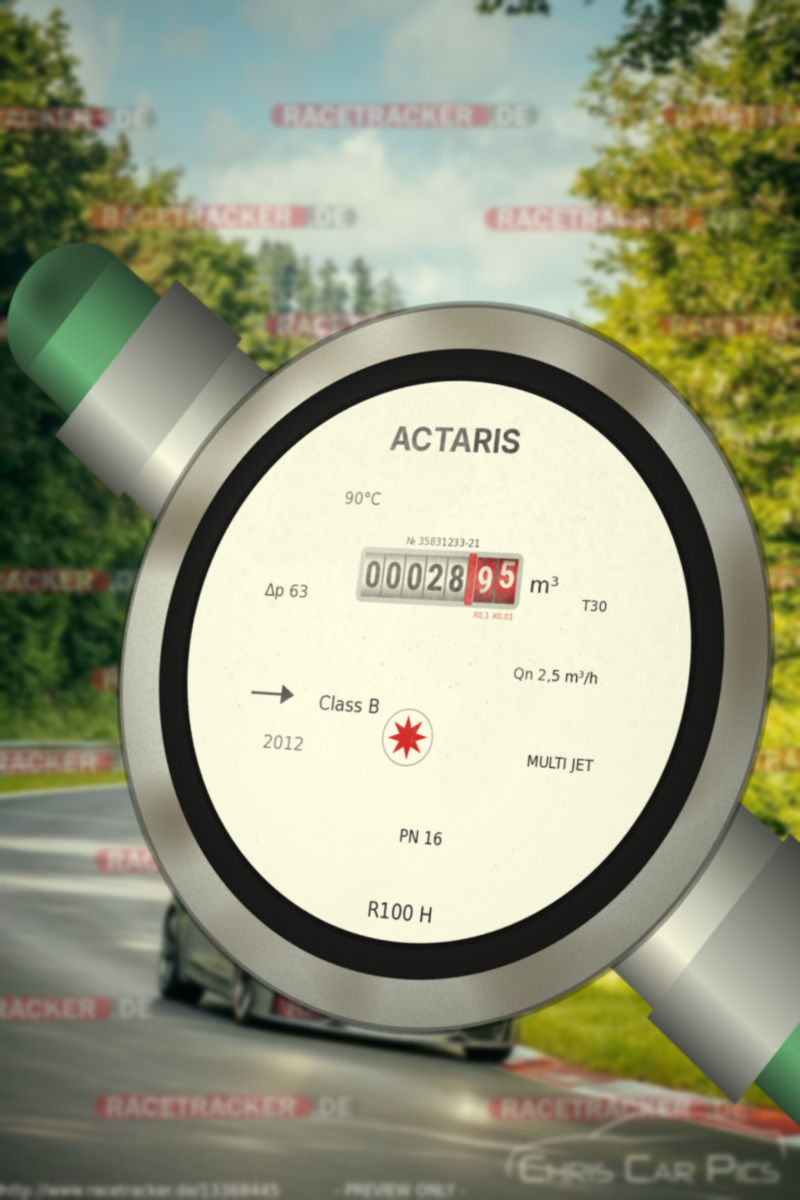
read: 28.95 m³
